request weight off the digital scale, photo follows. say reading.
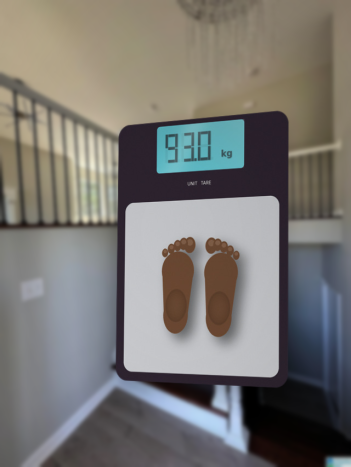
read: 93.0 kg
